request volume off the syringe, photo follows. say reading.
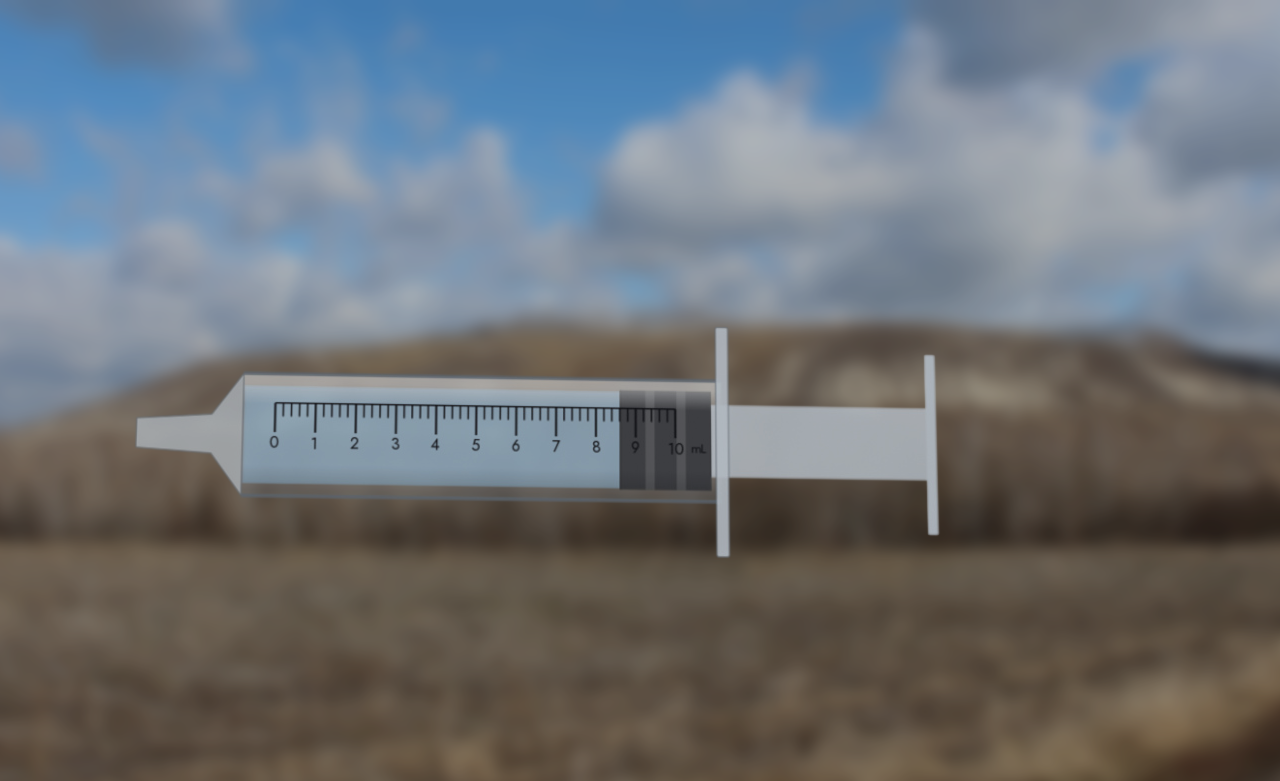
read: 8.6 mL
